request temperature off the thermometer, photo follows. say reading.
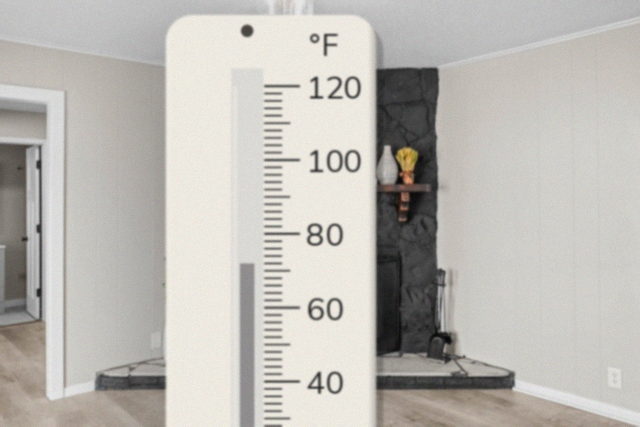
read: 72 °F
